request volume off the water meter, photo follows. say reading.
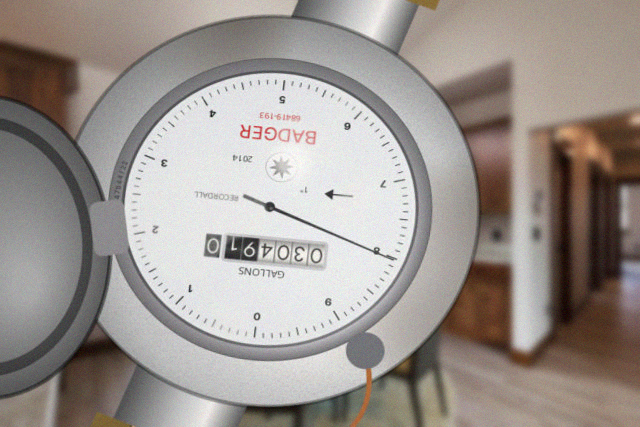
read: 304908.0 gal
